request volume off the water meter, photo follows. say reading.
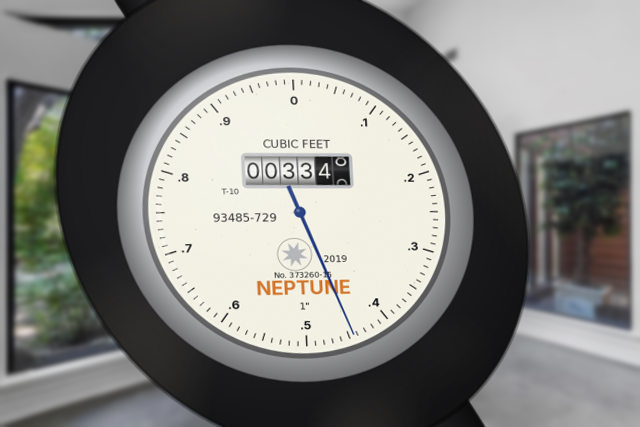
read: 3348.44 ft³
